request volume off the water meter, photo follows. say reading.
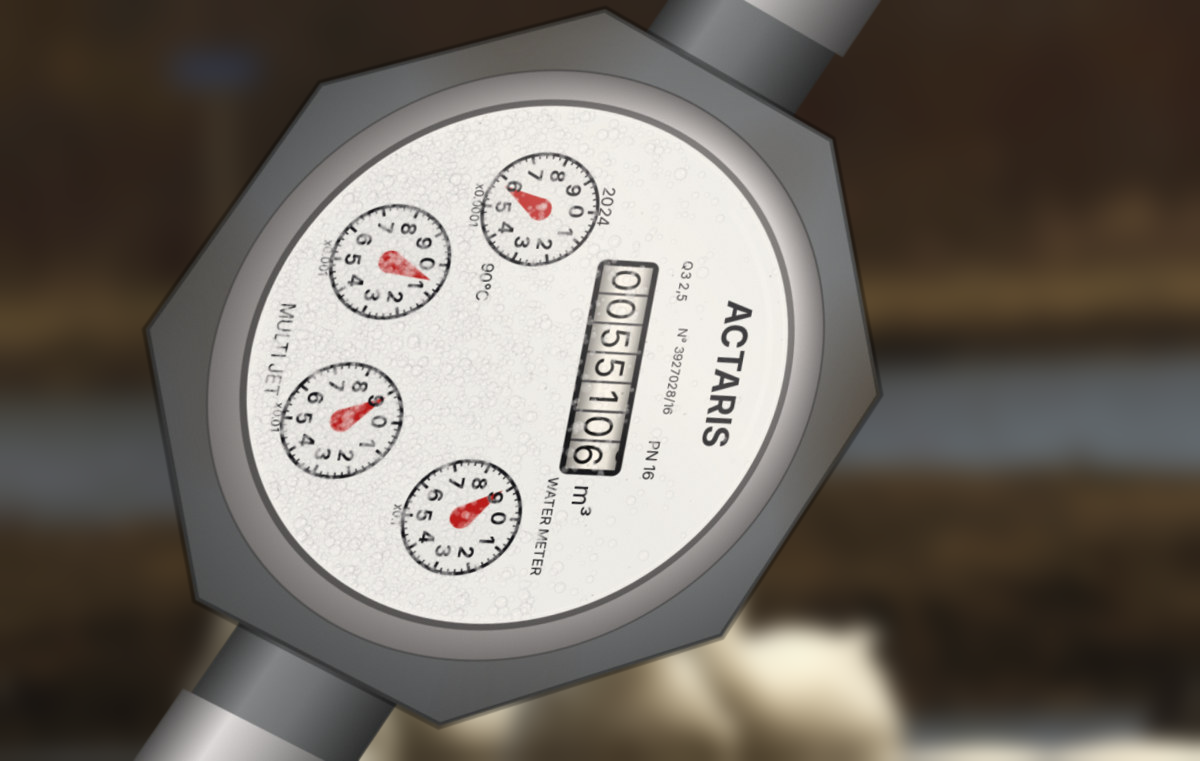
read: 55105.8905 m³
